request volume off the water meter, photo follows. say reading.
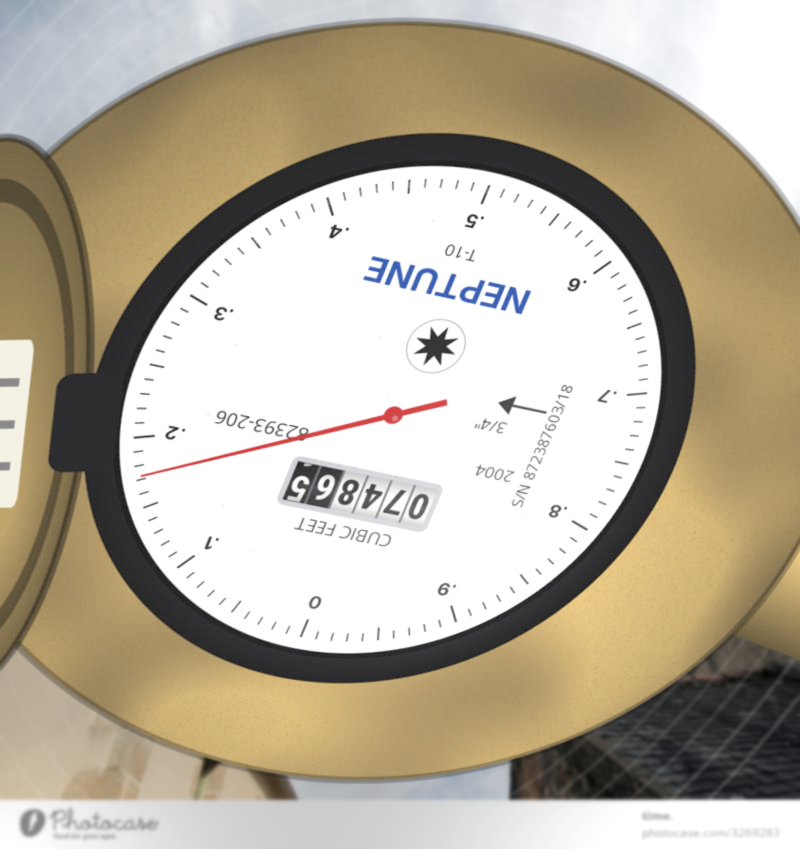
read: 74865.17 ft³
